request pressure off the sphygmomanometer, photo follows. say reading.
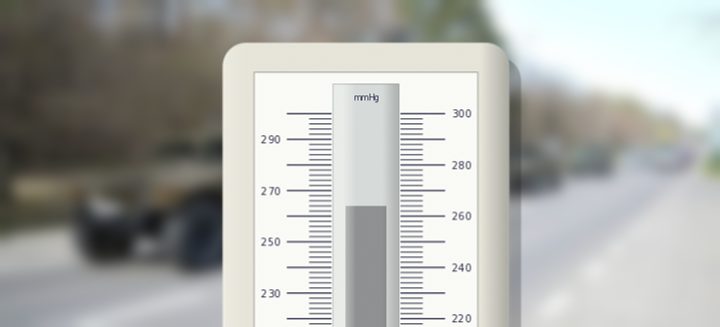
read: 264 mmHg
